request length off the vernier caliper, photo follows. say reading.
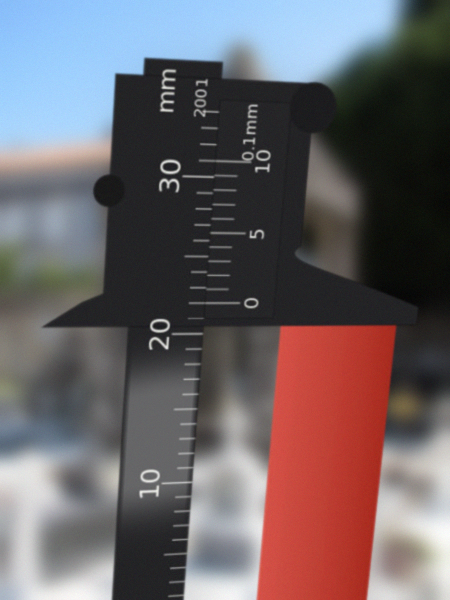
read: 22.0 mm
